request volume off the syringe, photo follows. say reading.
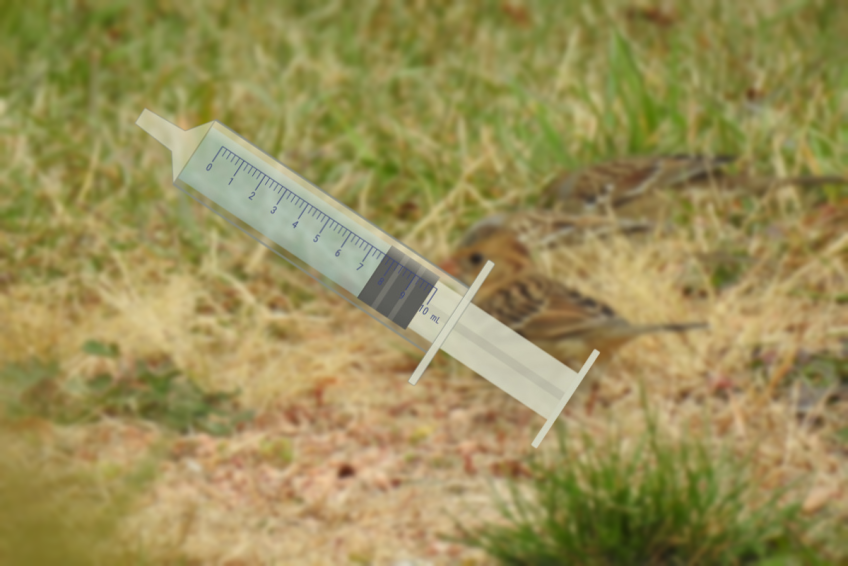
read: 7.6 mL
